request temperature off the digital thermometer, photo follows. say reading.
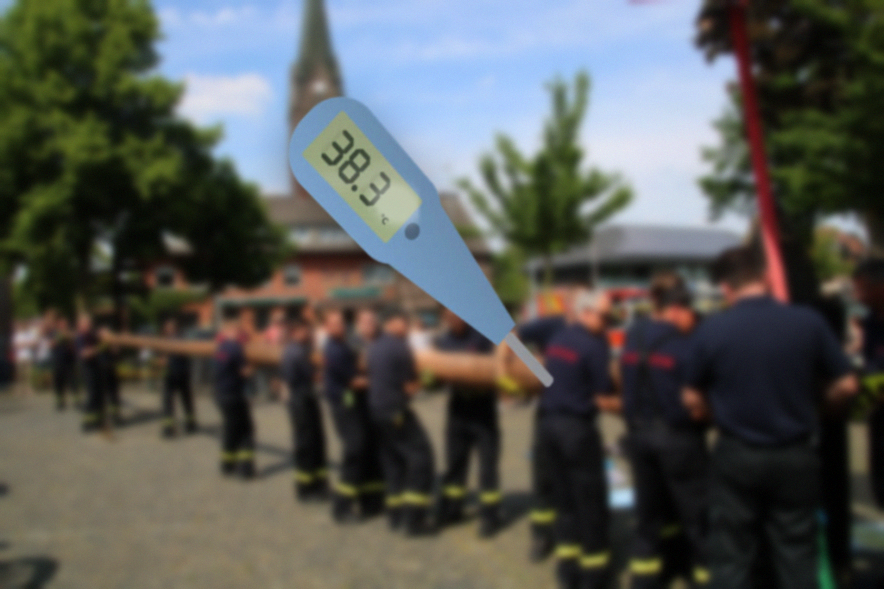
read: 38.3 °C
